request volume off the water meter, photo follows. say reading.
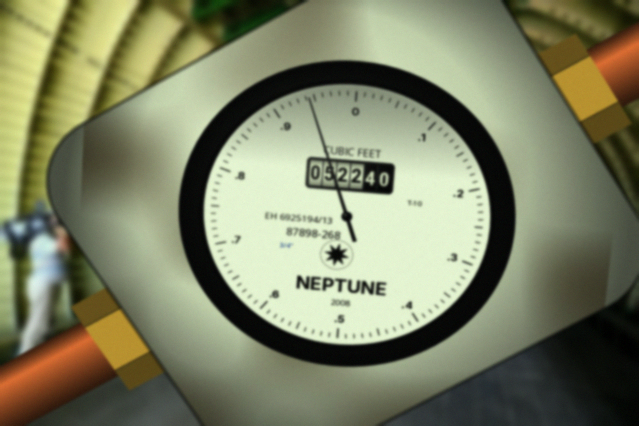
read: 52239.94 ft³
